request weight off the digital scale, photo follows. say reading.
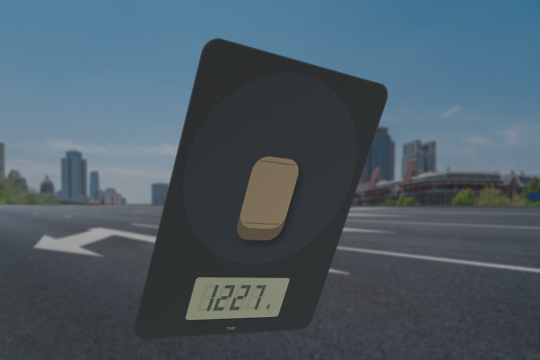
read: 1227 g
